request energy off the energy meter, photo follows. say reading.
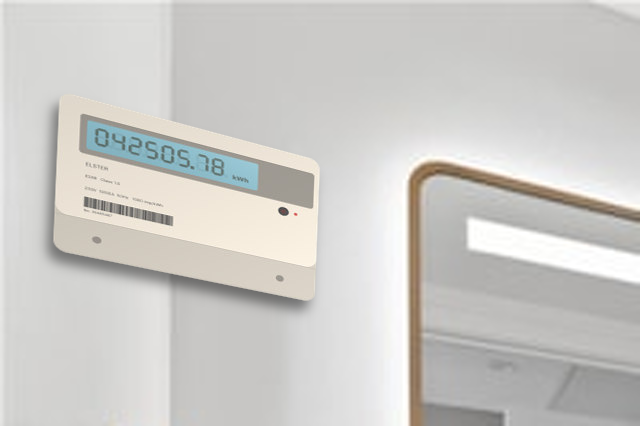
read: 42505.78 kWh
